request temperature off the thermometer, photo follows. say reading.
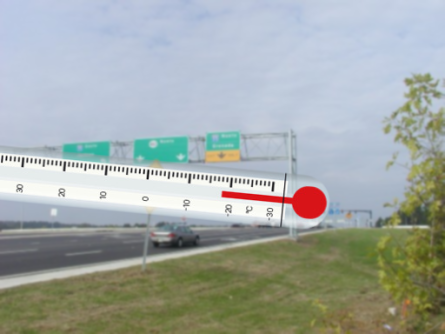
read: -18 °C
